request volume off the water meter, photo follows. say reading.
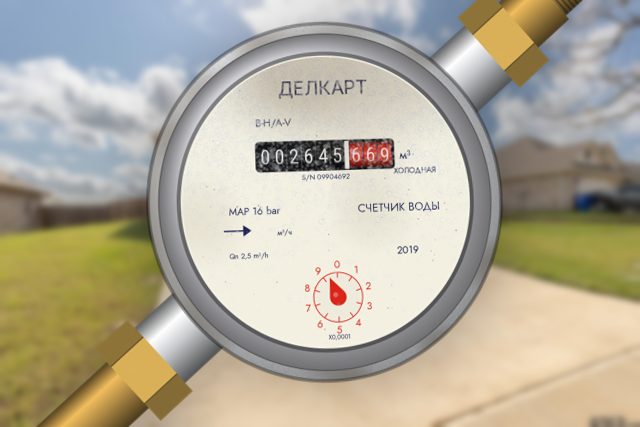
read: 2645.6689 m³
